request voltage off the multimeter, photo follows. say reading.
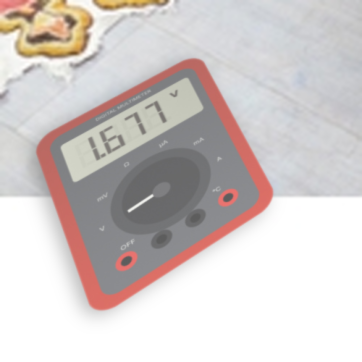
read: 1.677 V
